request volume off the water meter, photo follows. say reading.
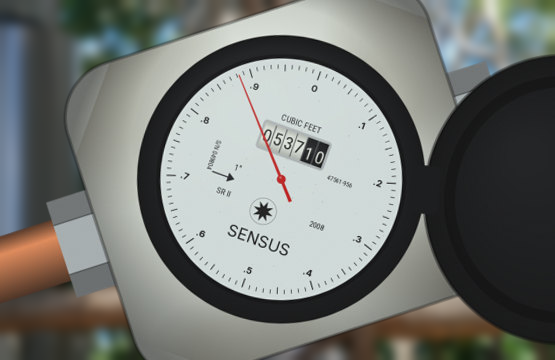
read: 53709.88 ft³
